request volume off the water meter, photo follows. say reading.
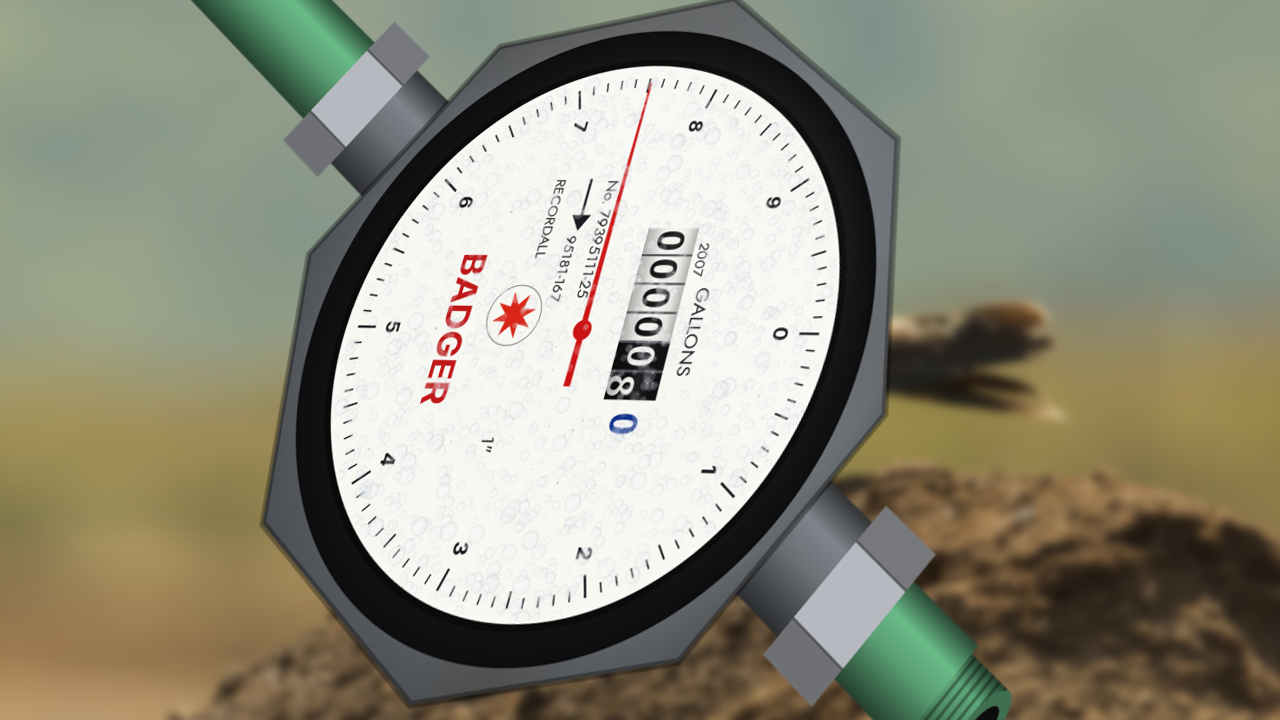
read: 77.5 gal
